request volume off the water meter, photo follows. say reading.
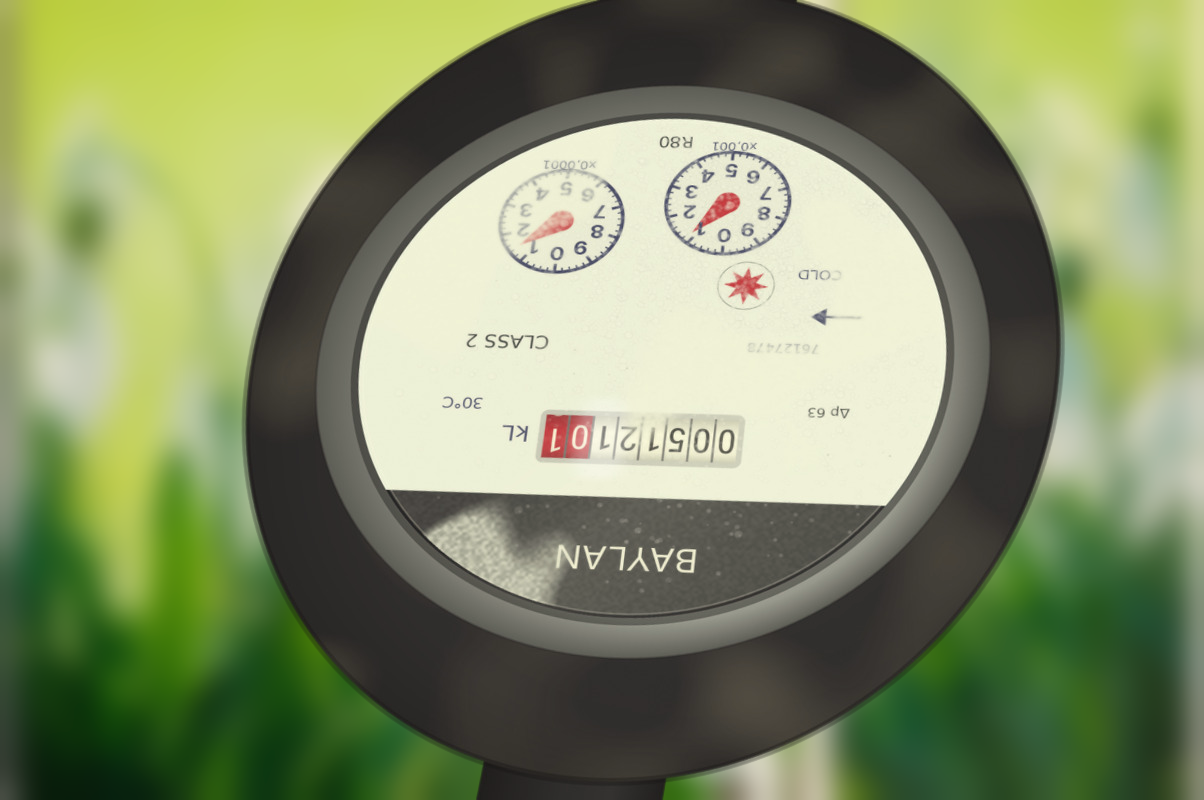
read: 5121.0111 kL
